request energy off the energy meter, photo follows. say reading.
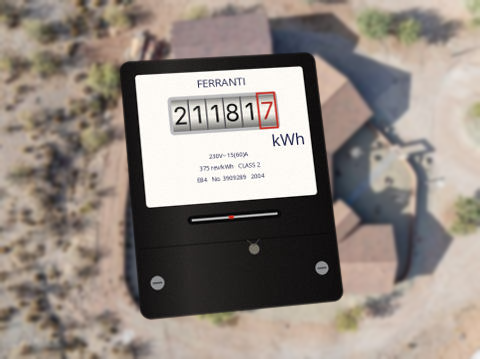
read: 21181.7 kWh
